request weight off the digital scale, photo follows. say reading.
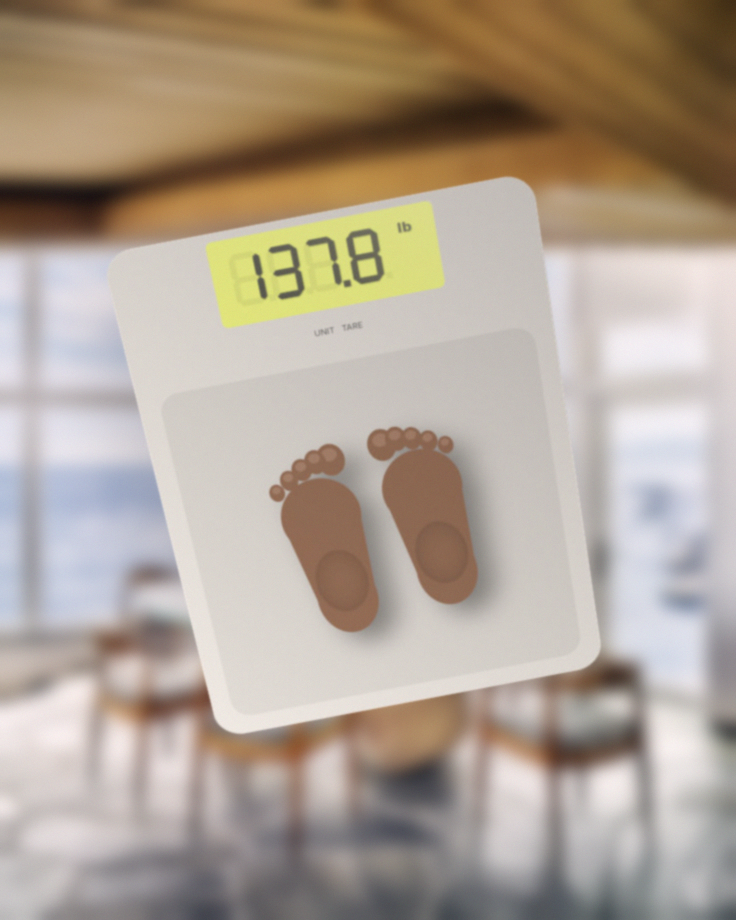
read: 137.8 lb
